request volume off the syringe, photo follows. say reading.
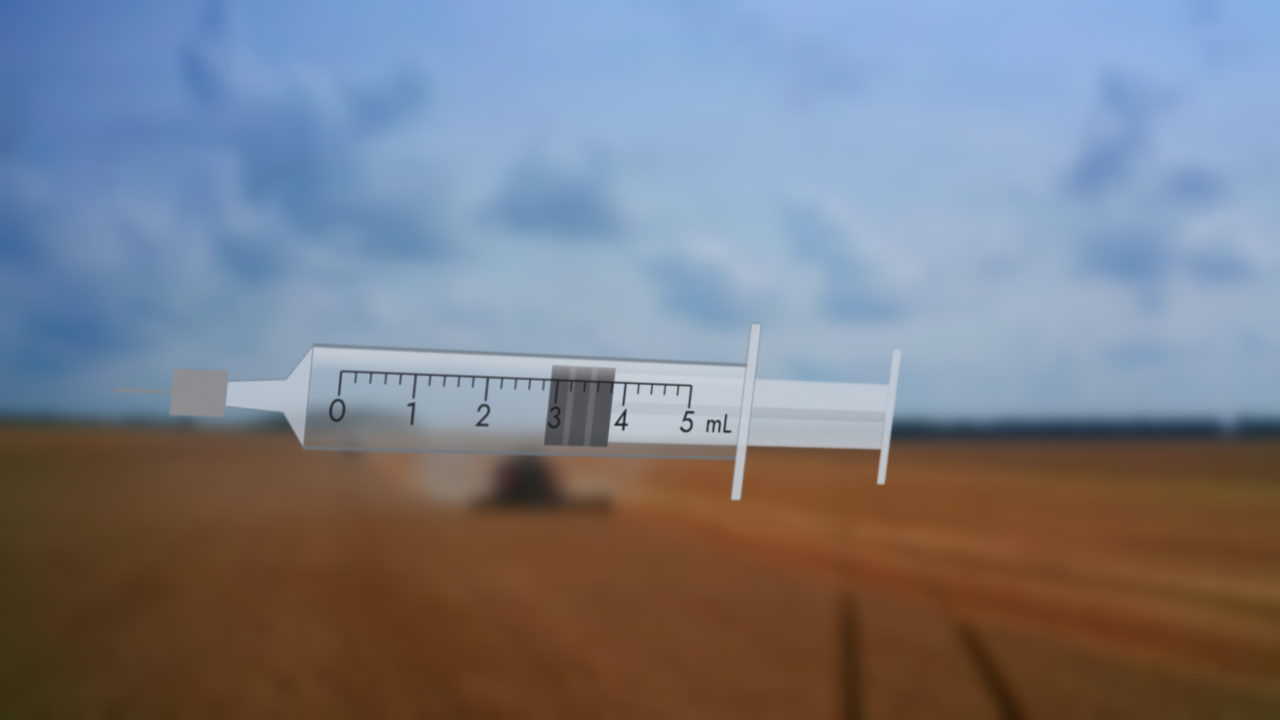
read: 2.9 mL
